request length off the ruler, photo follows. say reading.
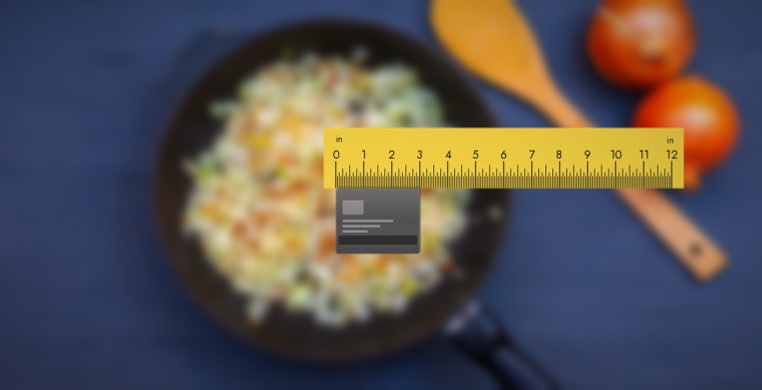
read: 3 in
